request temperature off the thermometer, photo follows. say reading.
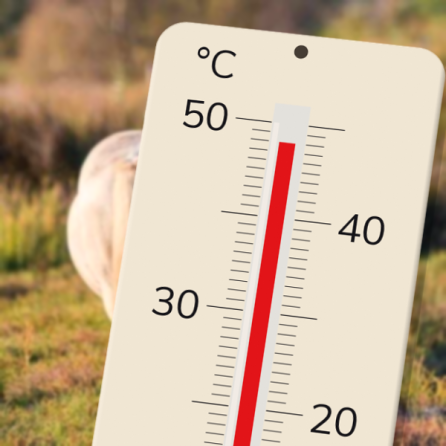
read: 48 °C
